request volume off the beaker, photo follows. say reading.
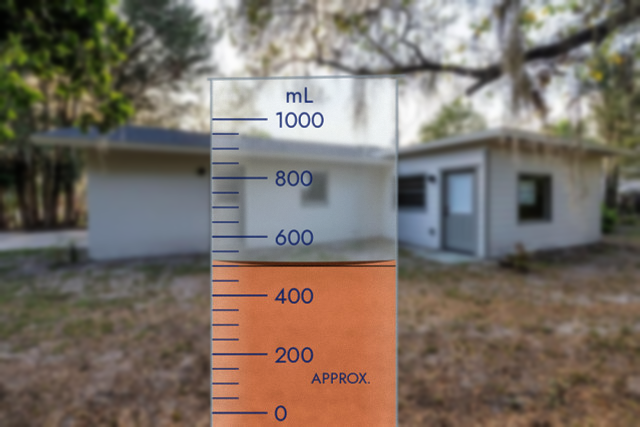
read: 500 mL
